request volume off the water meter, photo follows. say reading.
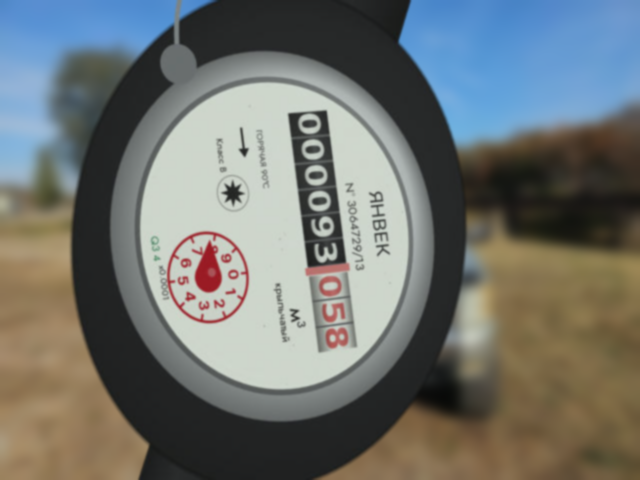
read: 93.0587 m³
